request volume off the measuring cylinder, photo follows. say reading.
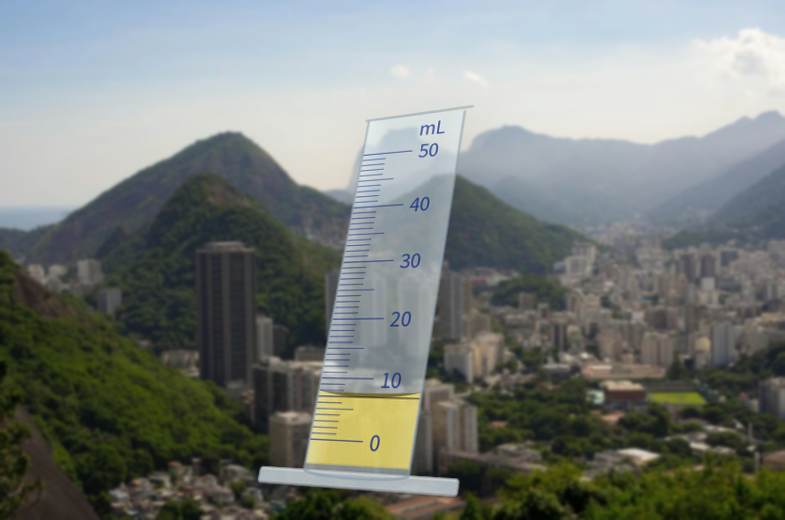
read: 7 mL
